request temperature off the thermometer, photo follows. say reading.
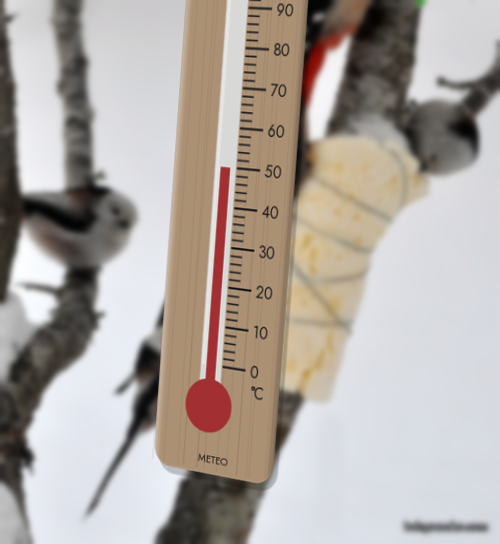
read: 50 °C
